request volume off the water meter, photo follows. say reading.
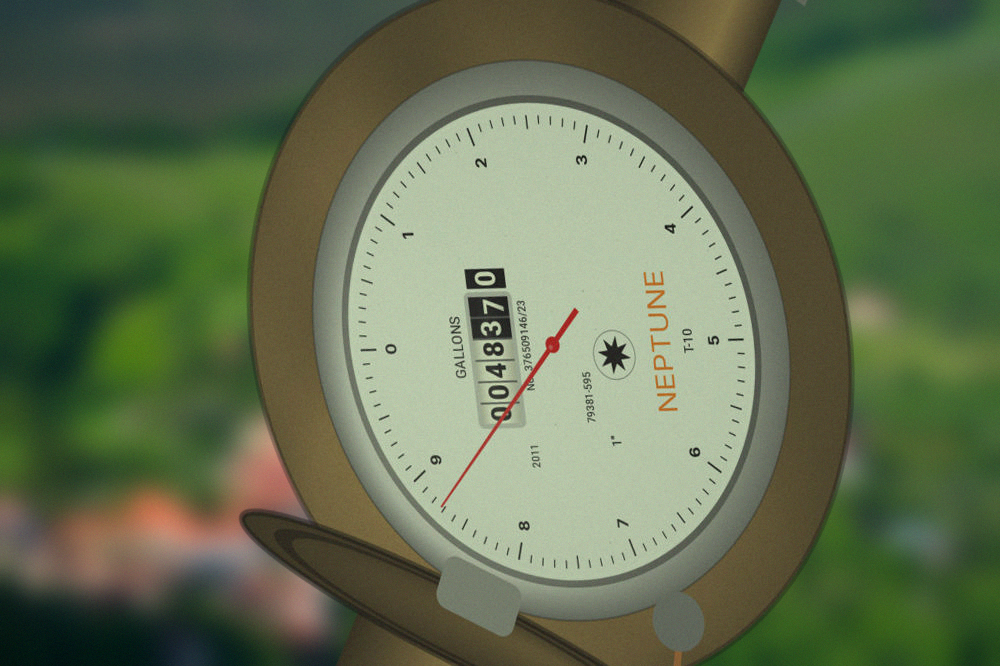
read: 48368.7 gal
